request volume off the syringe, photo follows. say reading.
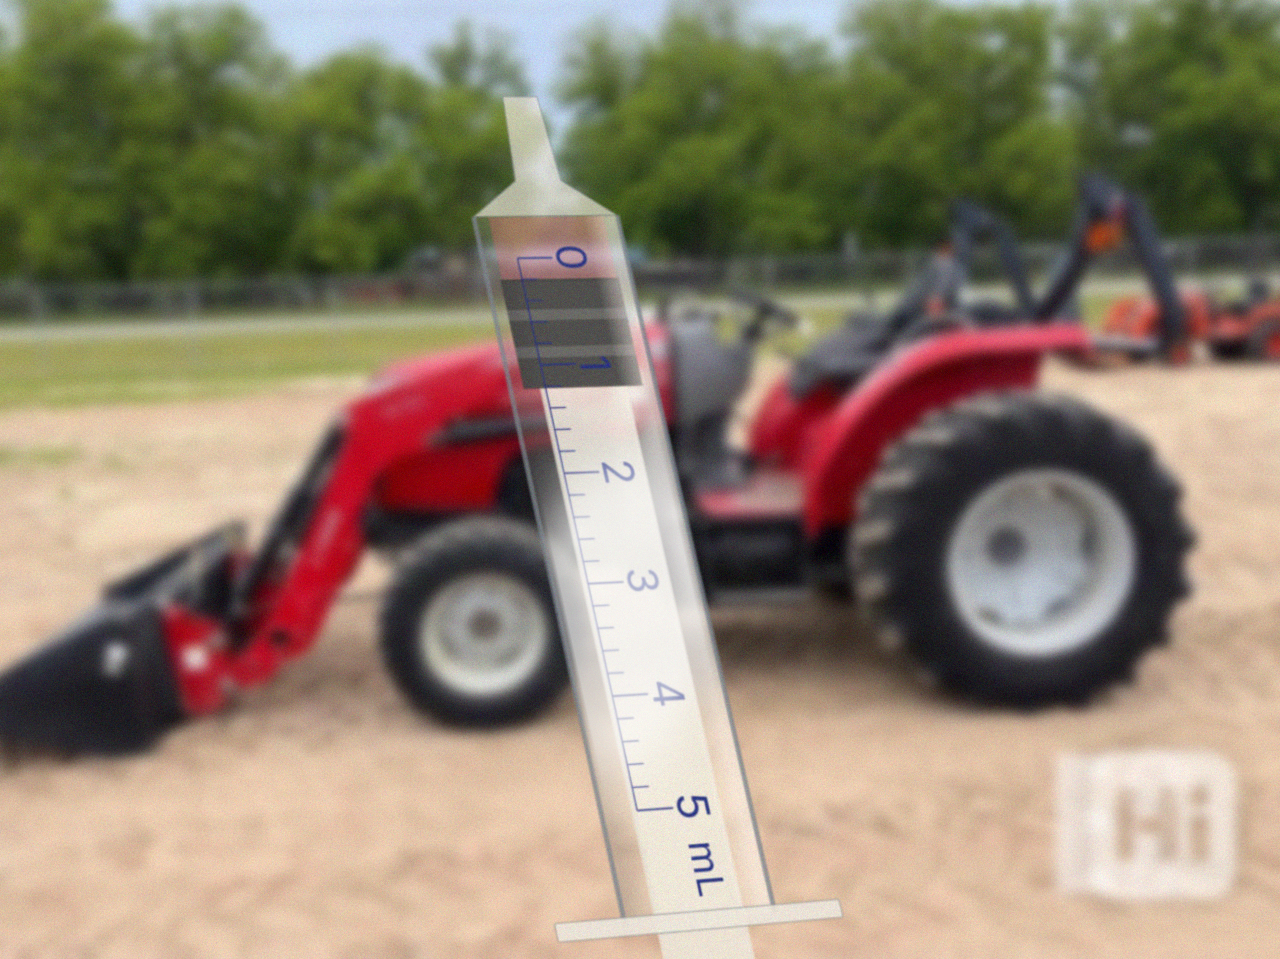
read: 0.2 mL
